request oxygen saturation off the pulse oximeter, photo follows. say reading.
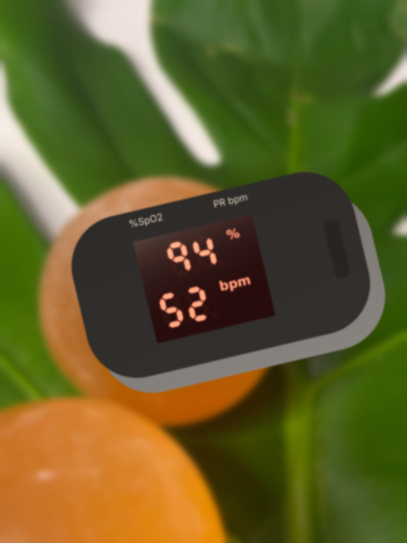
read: 94 %
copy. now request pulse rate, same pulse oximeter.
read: 52 bpm
